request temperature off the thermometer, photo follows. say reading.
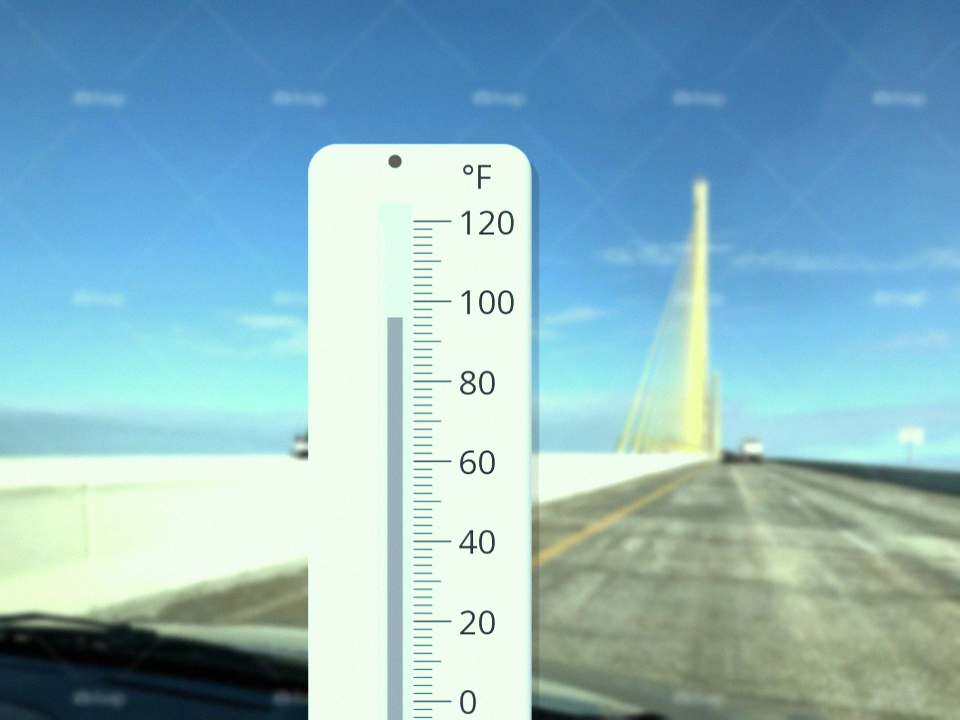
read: 96 °F
